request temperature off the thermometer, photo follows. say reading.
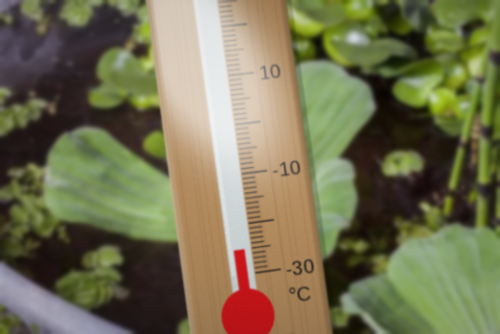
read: -25 °C
